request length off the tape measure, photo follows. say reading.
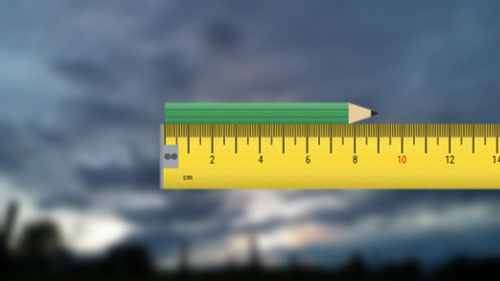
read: 9 cm
